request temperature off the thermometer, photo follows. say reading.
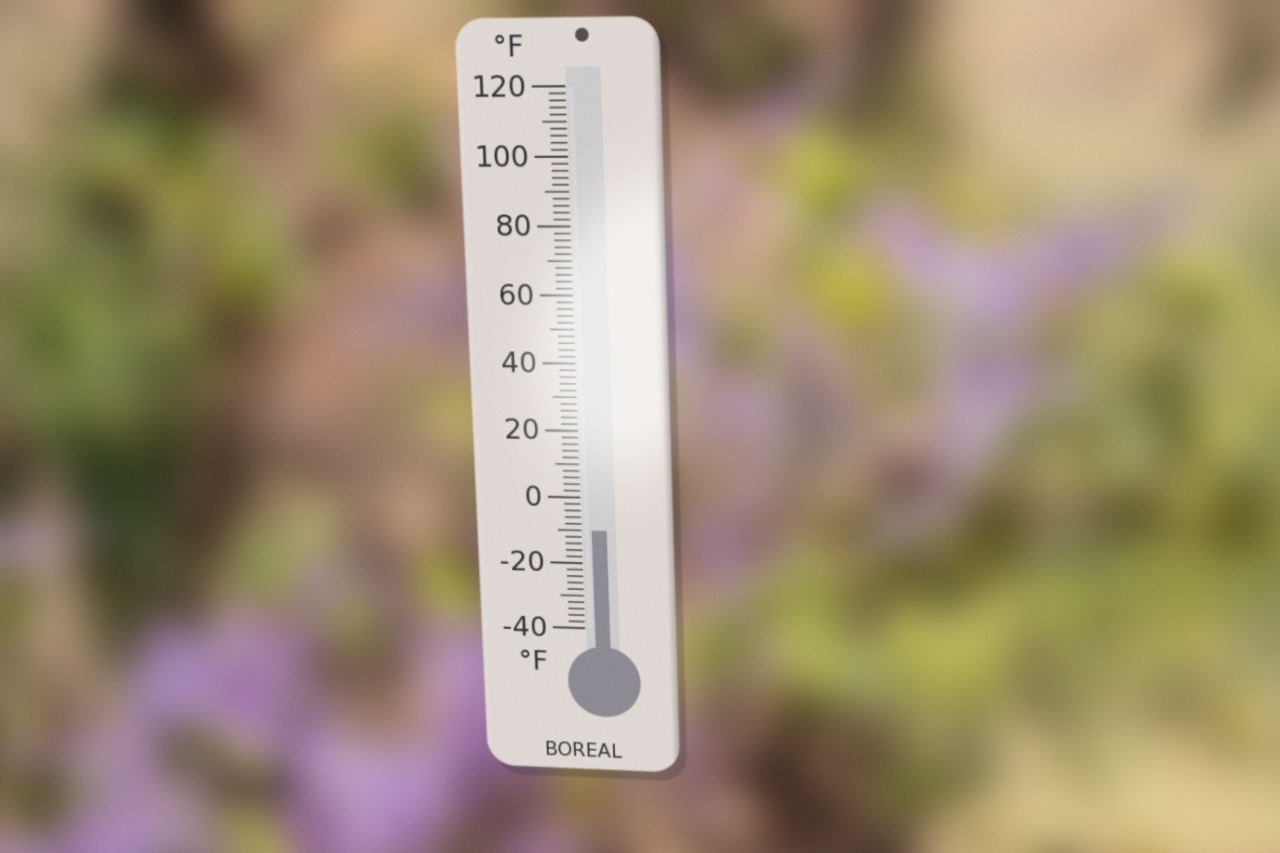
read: -10 °F
